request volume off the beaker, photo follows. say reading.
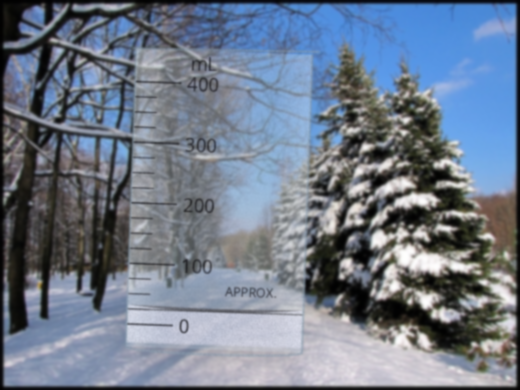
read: 25 mL
